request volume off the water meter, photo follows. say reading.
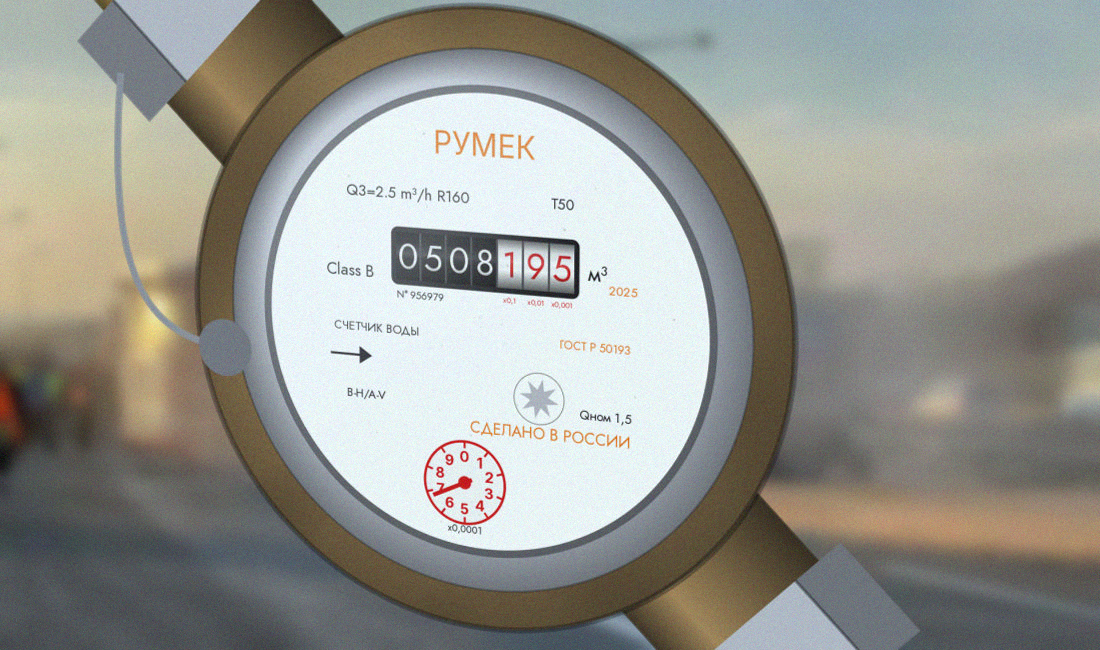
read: 508.1956 m³
